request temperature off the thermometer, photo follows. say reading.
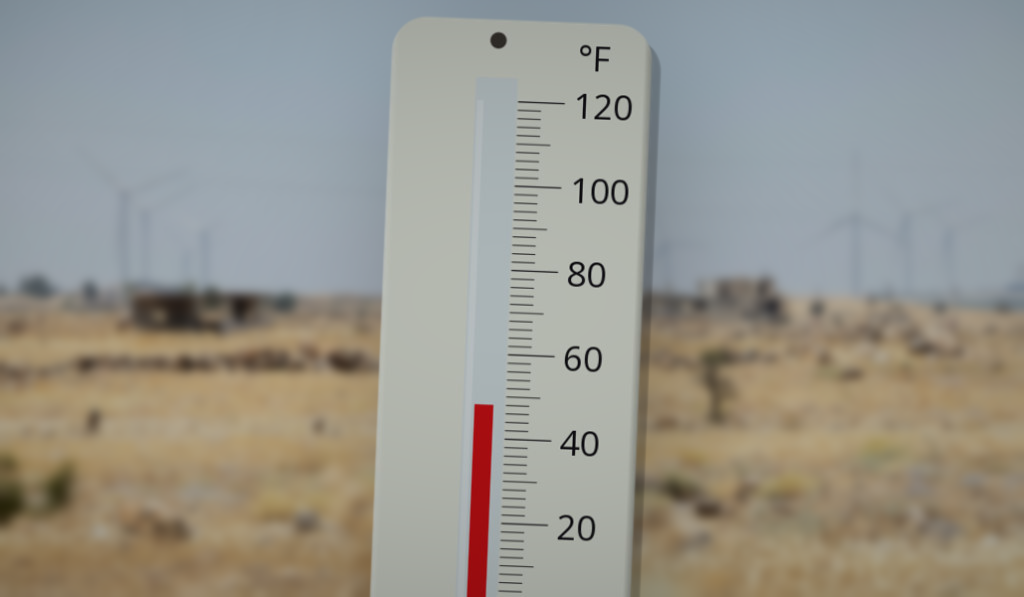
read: 48 °F
